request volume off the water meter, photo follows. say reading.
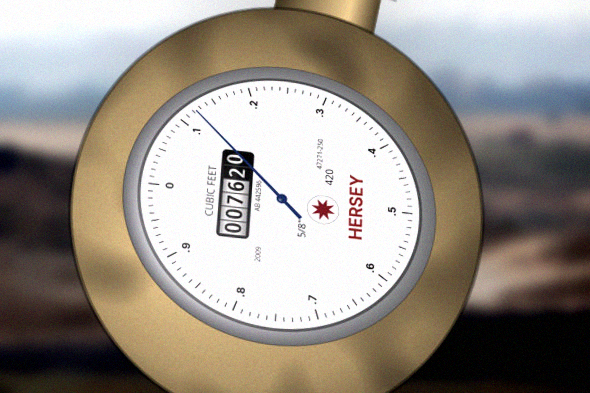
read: 7620.12 ft³
